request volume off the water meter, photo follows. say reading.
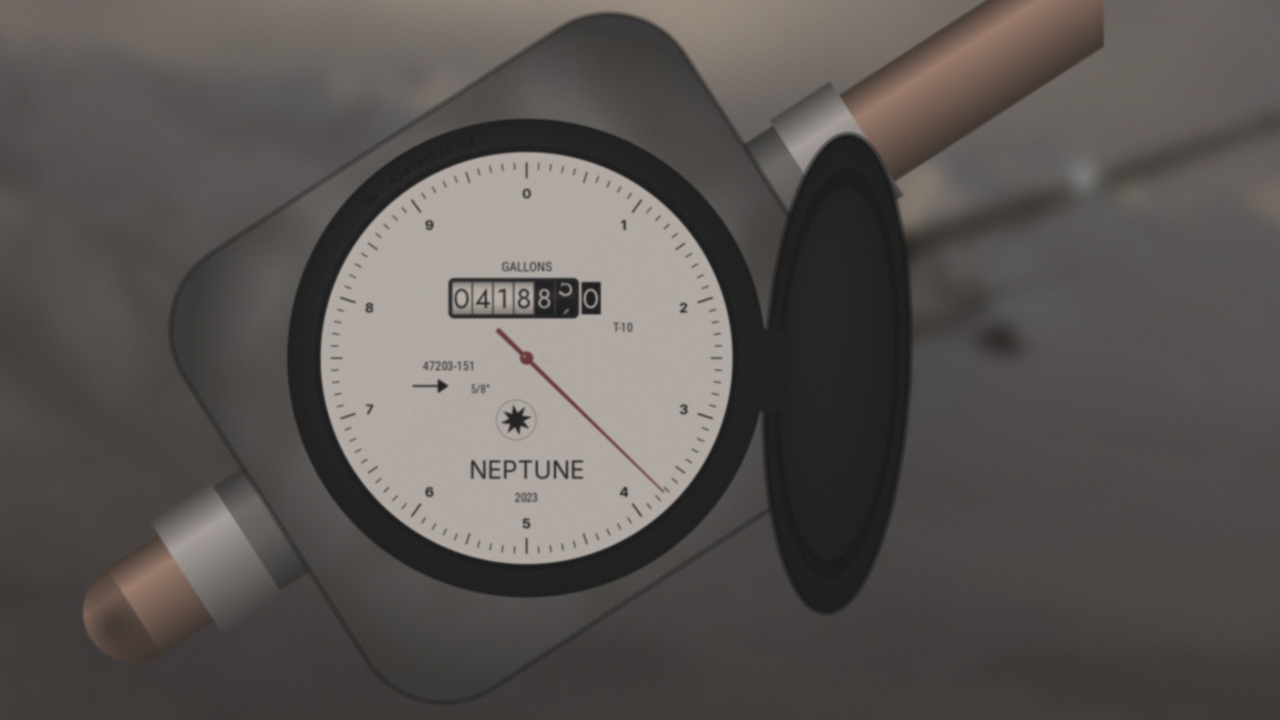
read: 418853.7 gal
